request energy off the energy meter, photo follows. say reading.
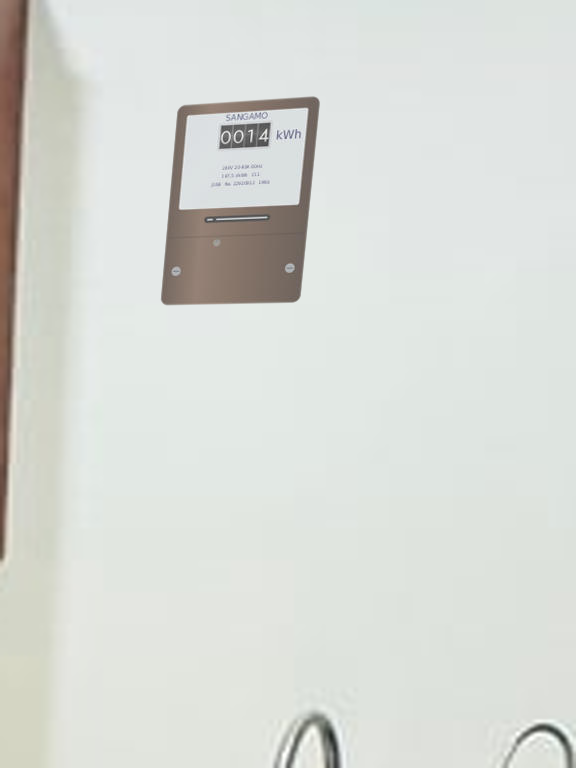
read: 14 kWh
